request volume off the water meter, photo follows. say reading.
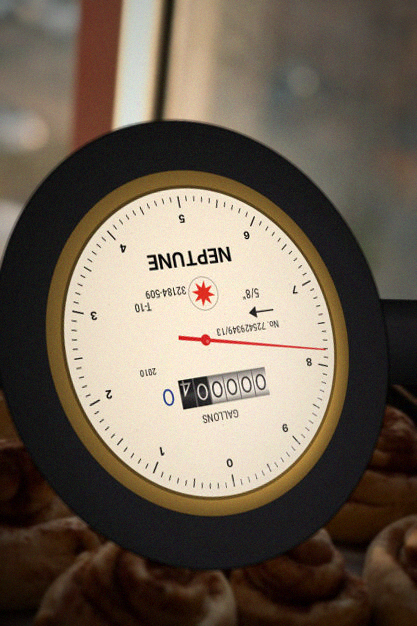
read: 37.8 gal
